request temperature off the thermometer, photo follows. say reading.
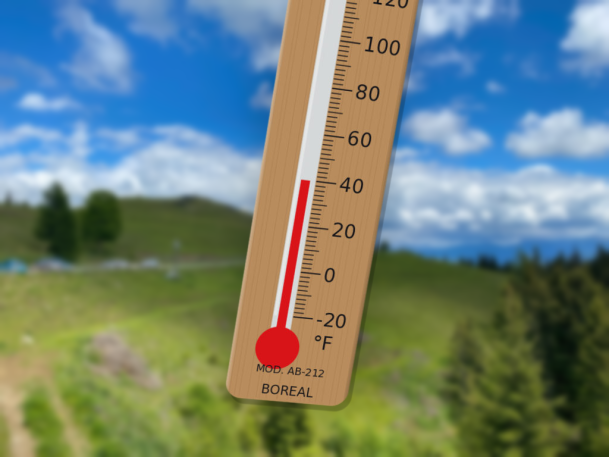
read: 40 °F
